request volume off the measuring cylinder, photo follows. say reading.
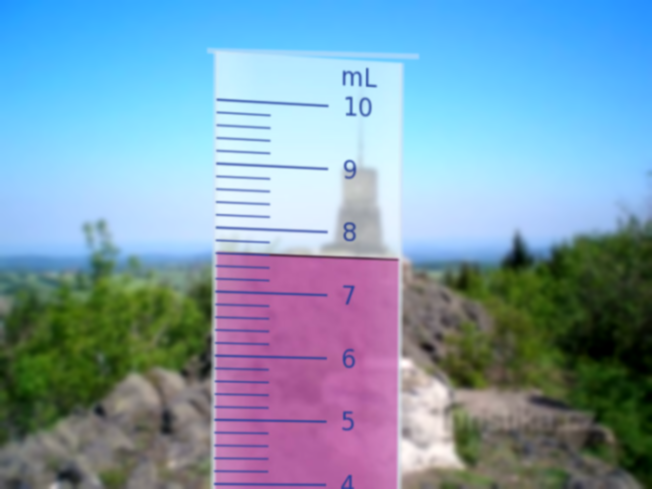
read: 7.6 mL
